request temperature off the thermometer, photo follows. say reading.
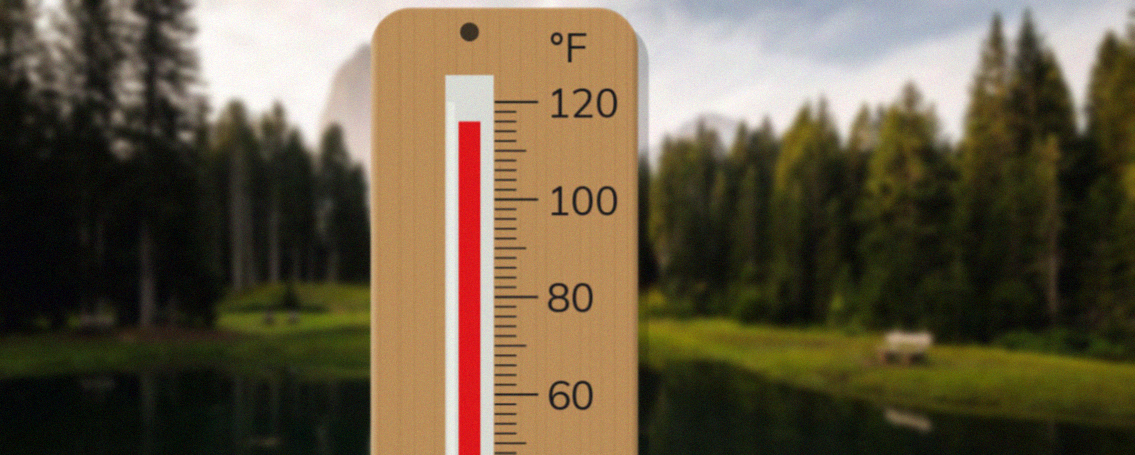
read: 116 °F
